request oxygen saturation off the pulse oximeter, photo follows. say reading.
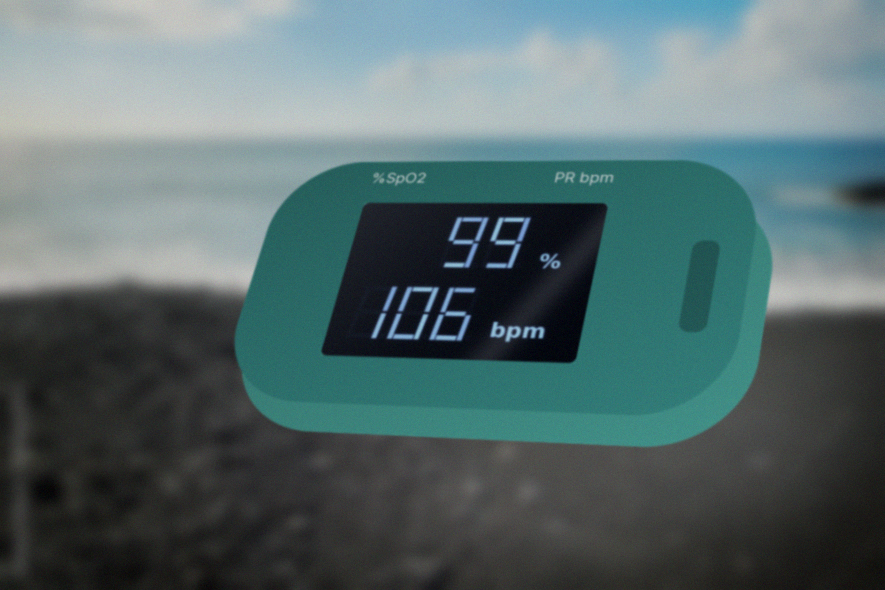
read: 99 %
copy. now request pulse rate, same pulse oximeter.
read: 106 bpm
